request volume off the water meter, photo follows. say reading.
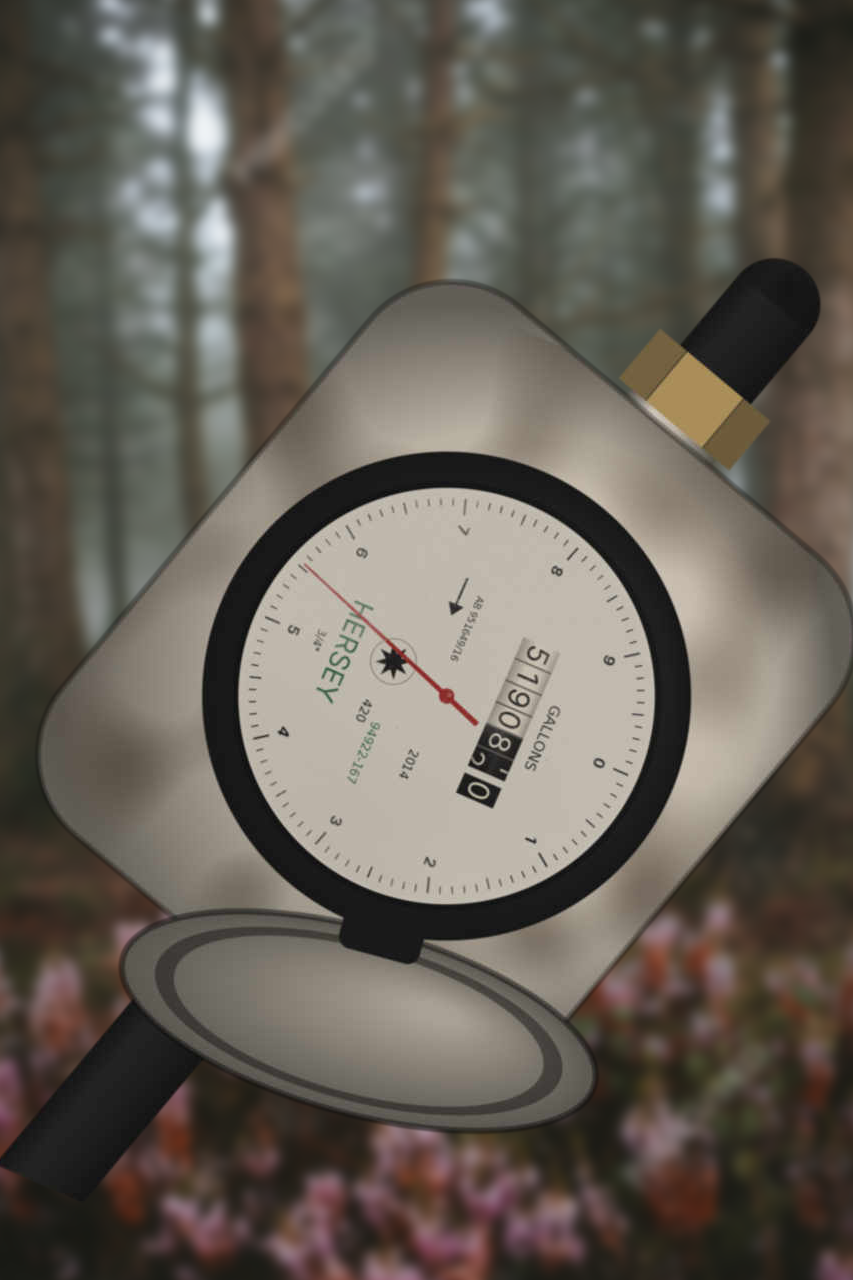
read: 5190815.5 gal
